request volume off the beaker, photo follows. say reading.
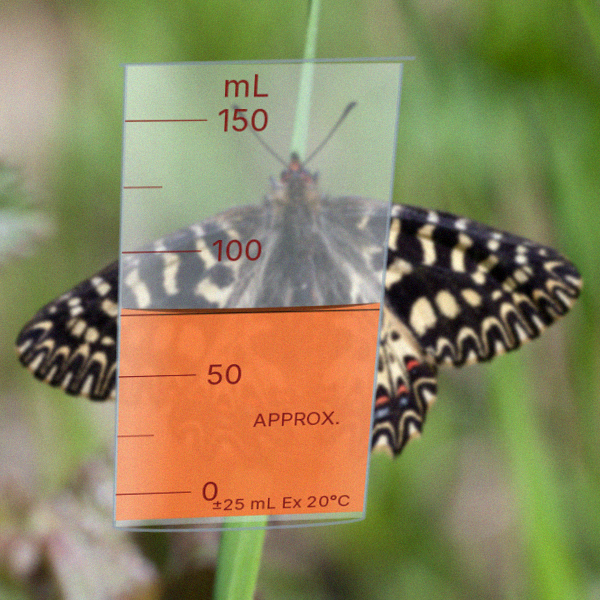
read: 75 mL
